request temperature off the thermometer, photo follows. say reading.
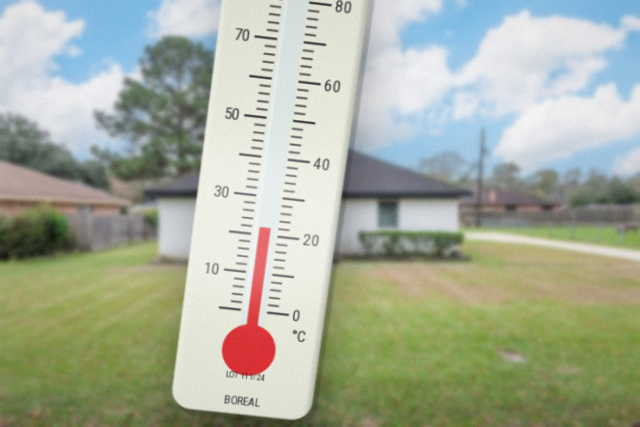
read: 22 °C
